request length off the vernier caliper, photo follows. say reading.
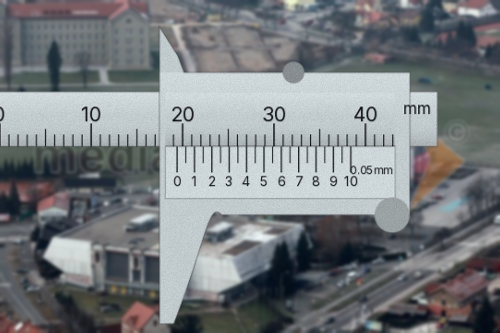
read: 19.4 mm
